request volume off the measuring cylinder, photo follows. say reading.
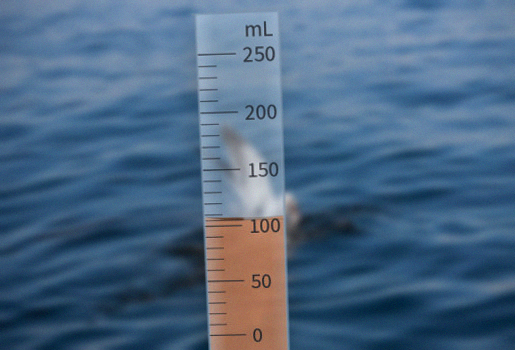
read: 105 mL
